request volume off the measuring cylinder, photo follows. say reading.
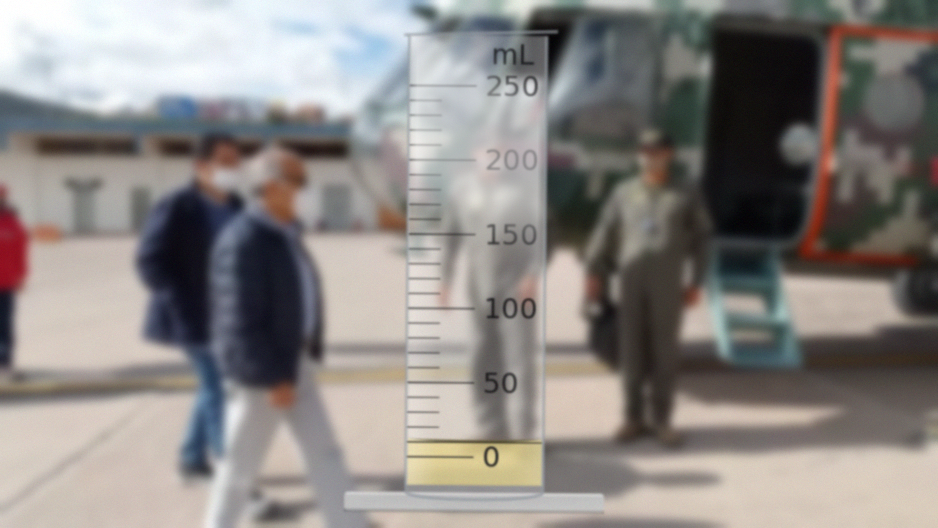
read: 10 mL
